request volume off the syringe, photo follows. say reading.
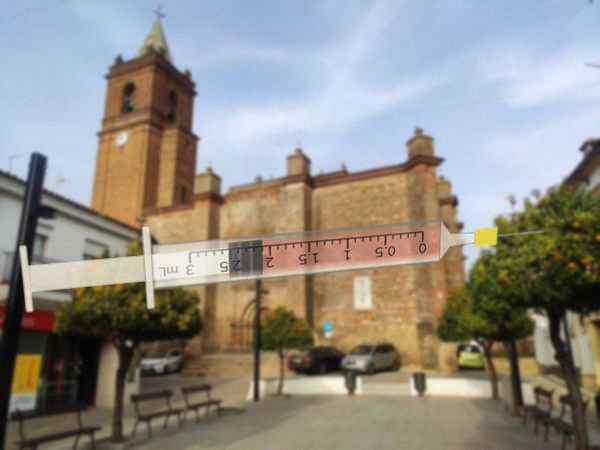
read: 2.1 mL
